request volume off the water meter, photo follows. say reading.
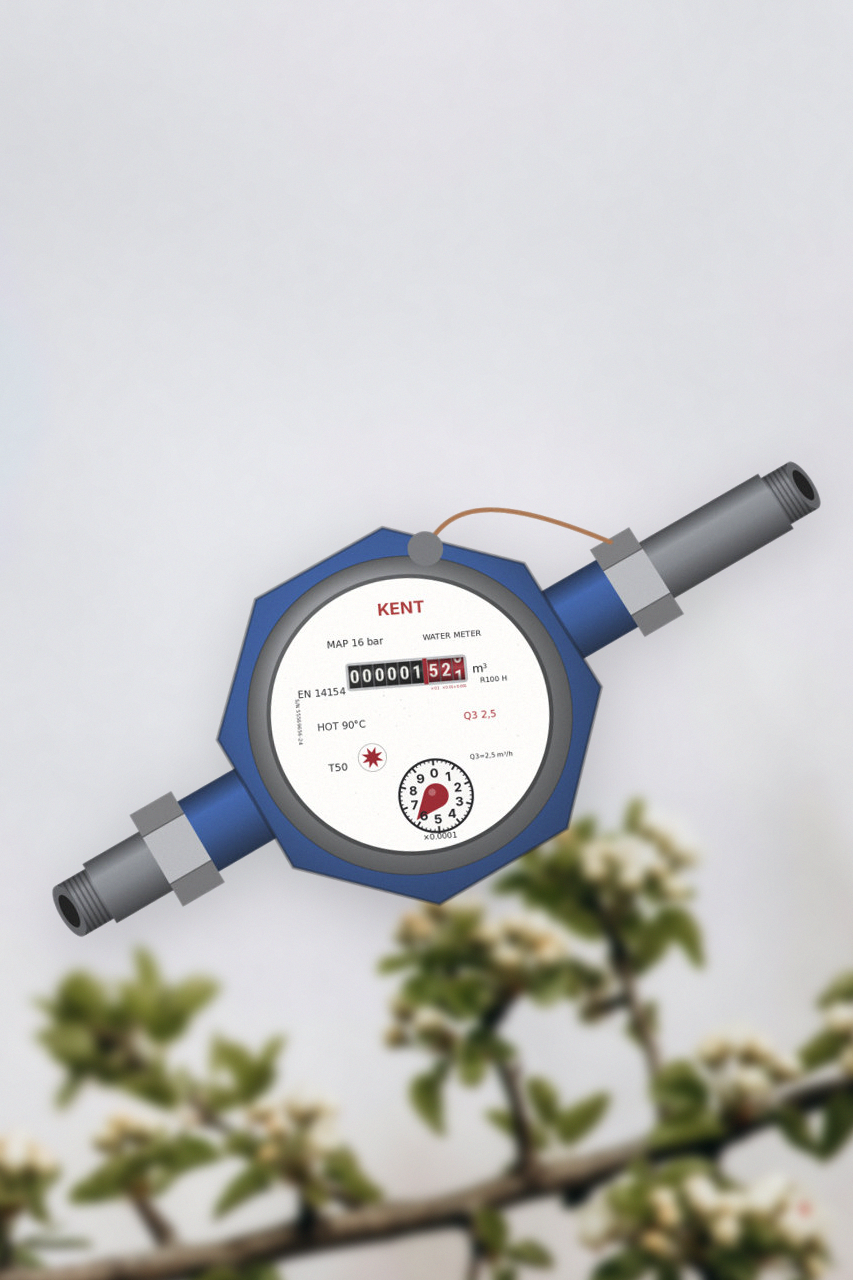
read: 1.5206 m³
